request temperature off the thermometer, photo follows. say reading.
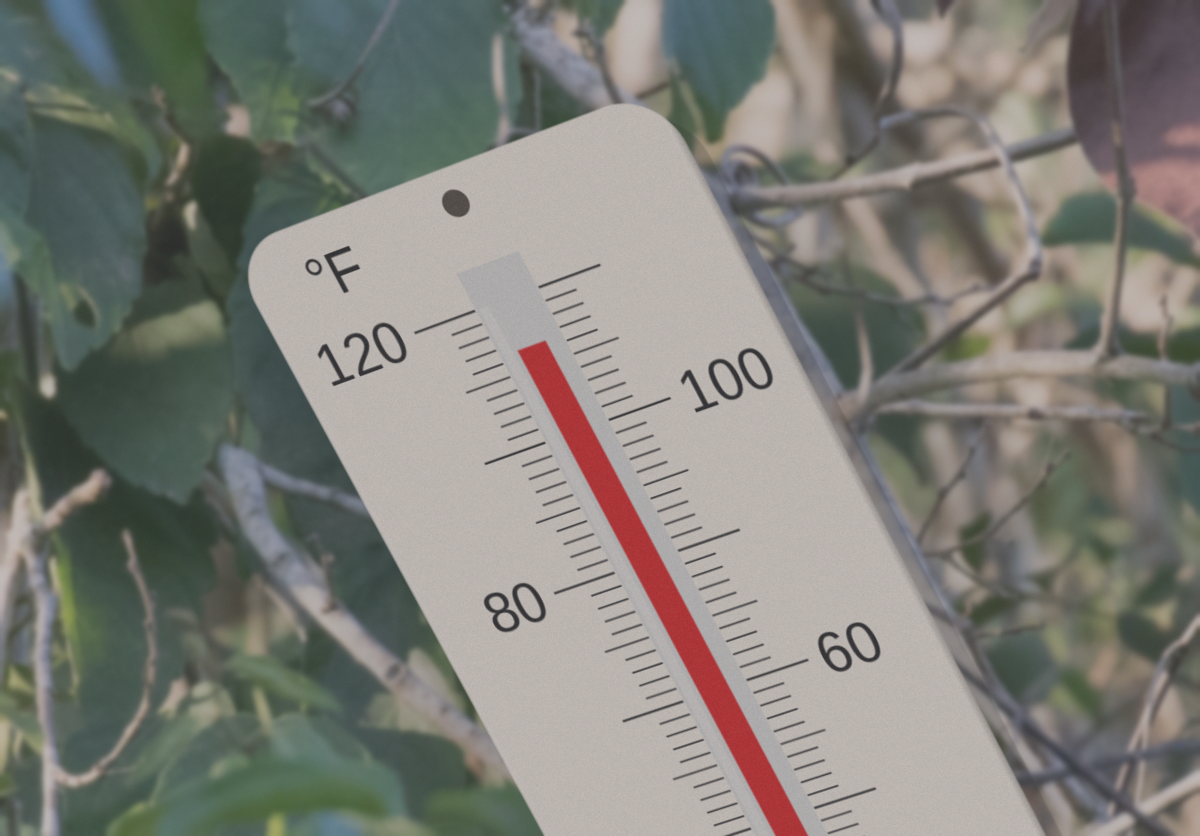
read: 113 °F
